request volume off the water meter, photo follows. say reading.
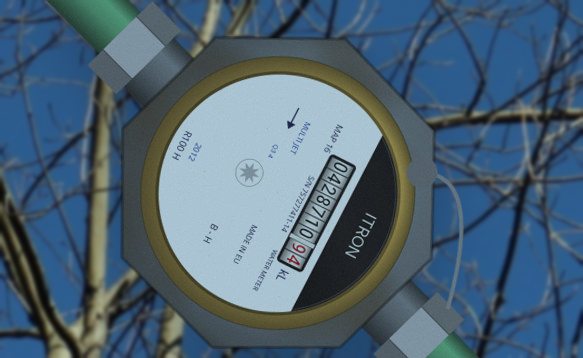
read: 428710.94 kL
